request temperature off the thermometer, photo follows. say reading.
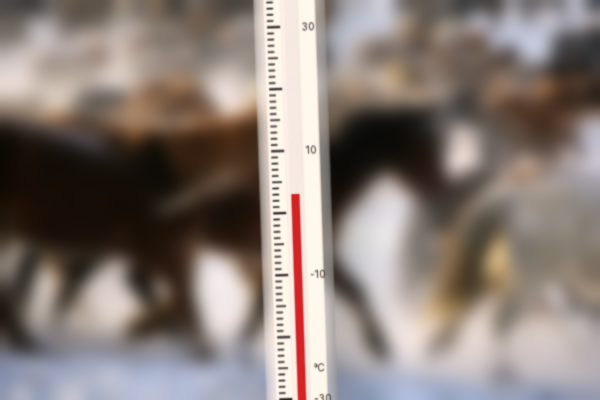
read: 3 °C
